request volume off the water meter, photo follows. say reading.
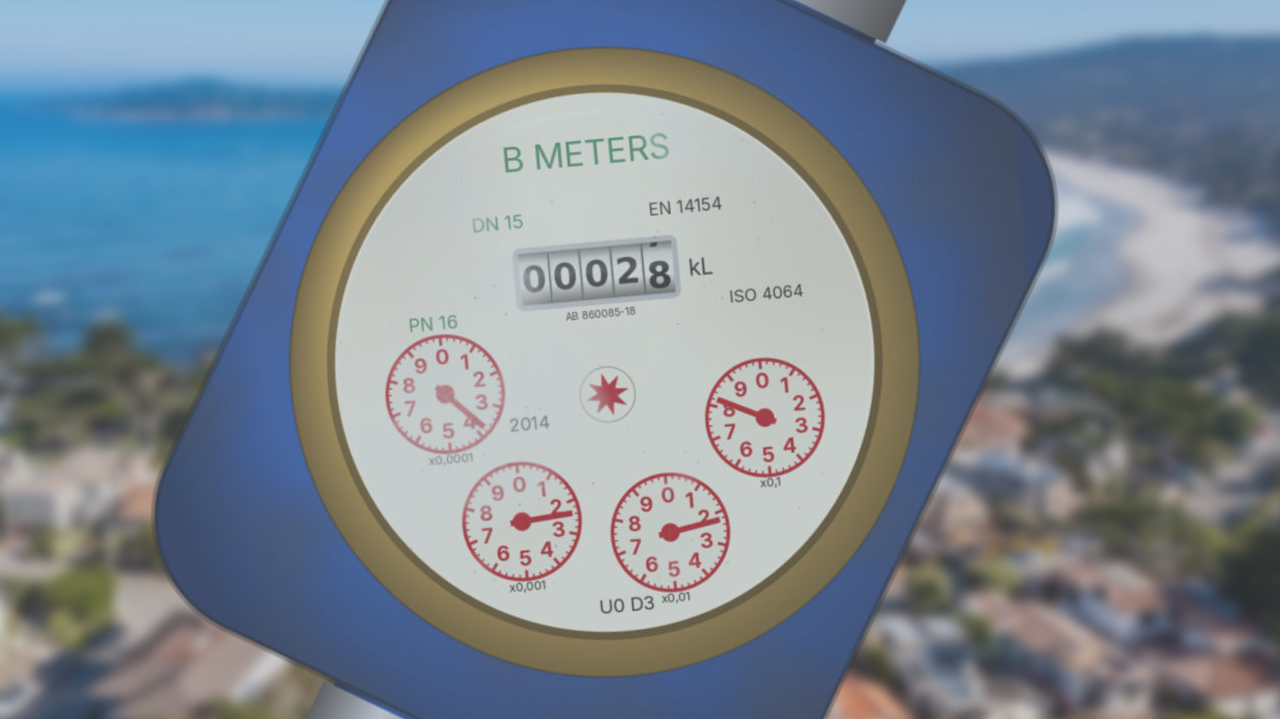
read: 27.8223 kL
